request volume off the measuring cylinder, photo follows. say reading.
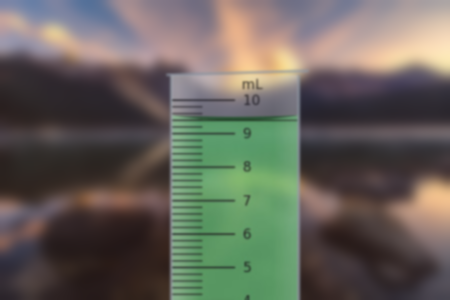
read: 9.4 mL
